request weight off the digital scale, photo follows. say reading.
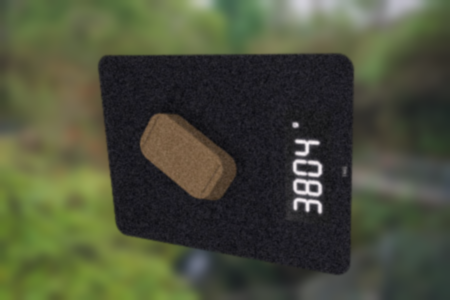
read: 3804 g
